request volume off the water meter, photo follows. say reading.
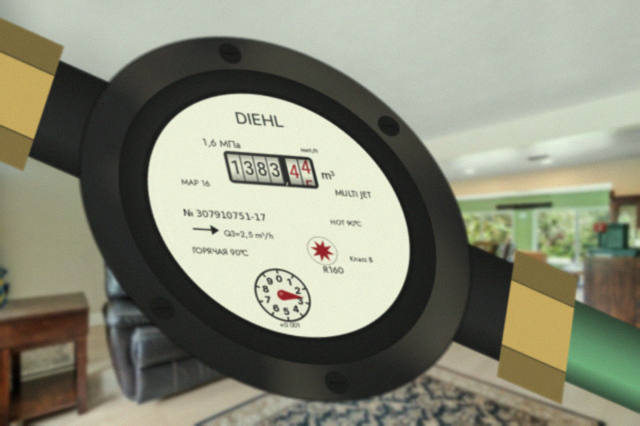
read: 1383.442 m³
